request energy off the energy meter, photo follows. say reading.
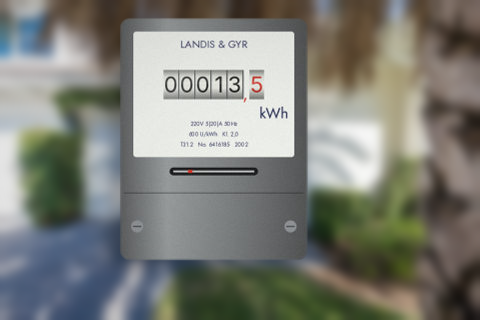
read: 13.5 kWh
